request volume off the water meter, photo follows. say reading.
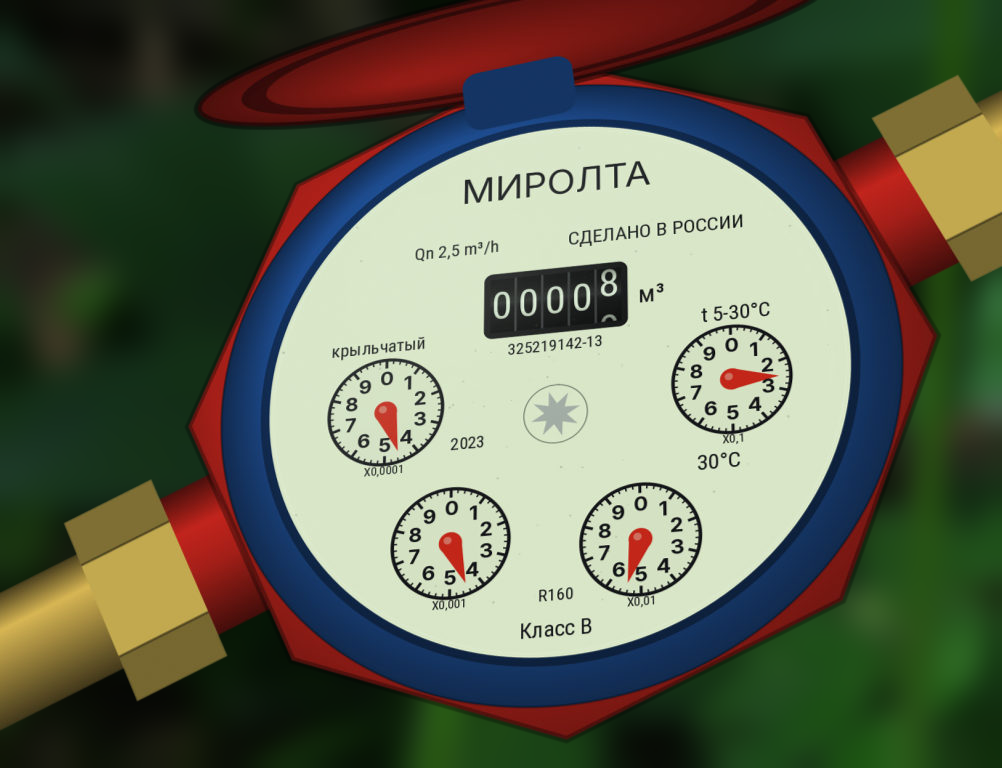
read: 8.2544 m³
